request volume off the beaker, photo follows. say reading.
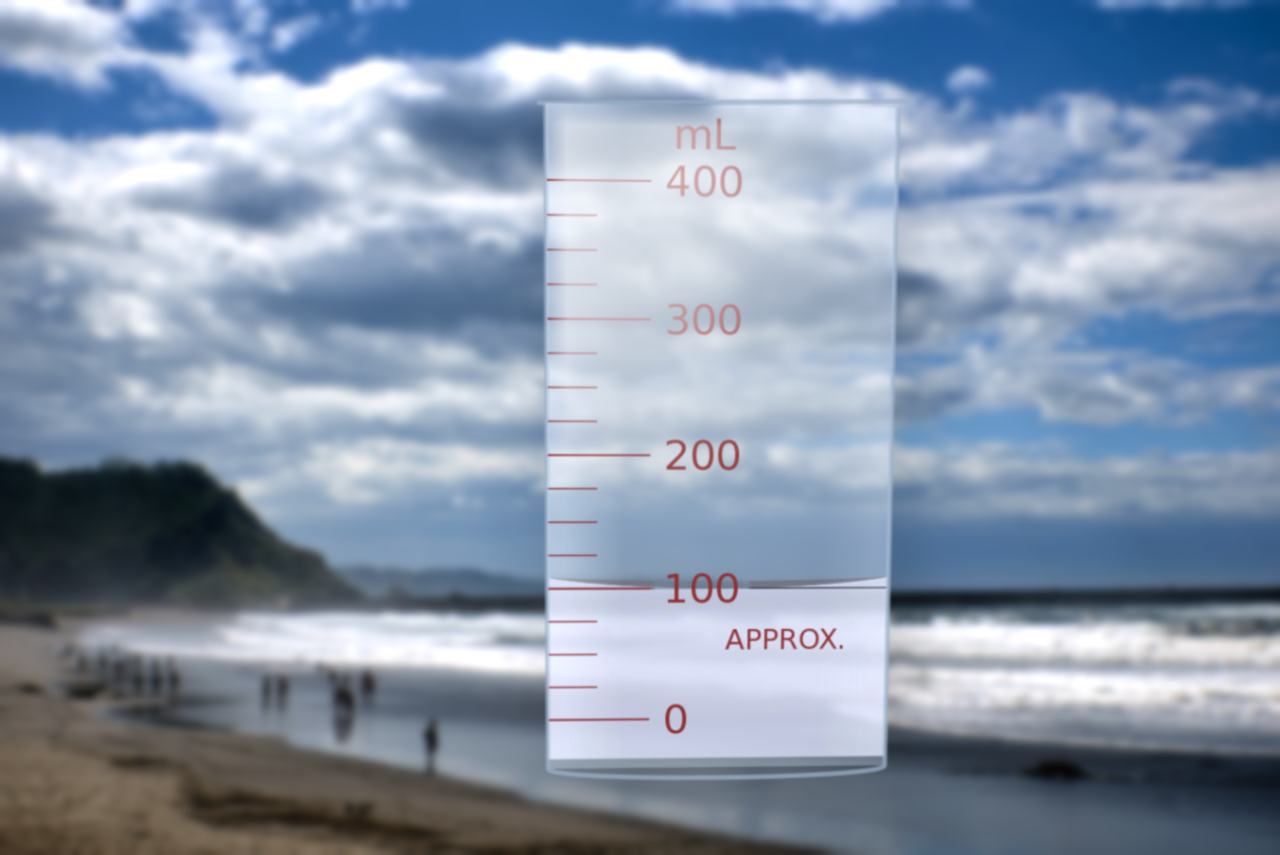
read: 100 mL
